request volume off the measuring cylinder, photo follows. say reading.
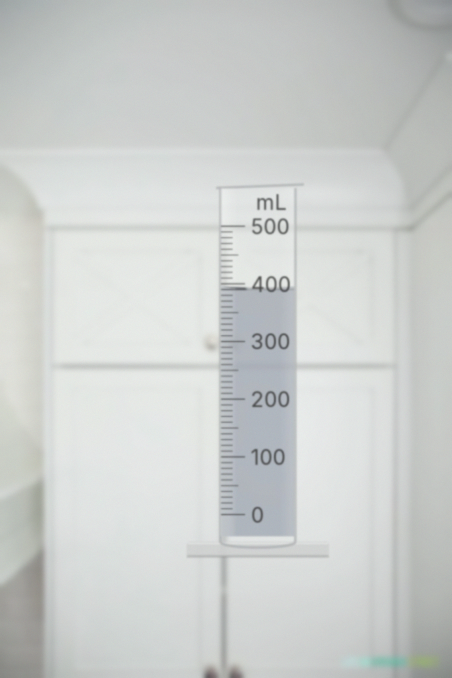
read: 390 mL
